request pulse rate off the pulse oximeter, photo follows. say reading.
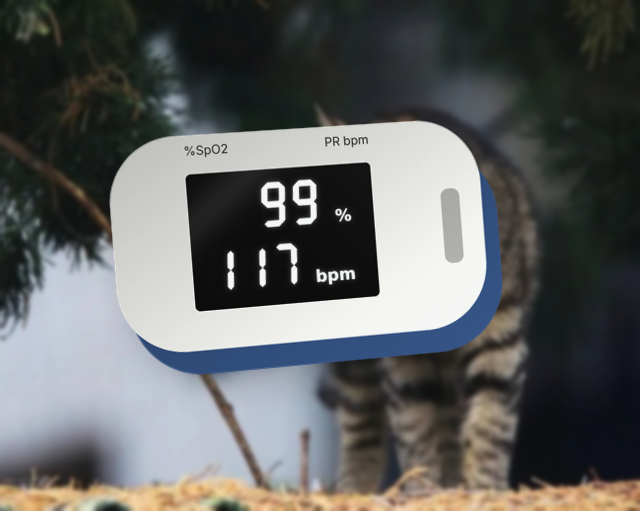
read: 117 bpm
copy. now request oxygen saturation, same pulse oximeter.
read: 99 %
